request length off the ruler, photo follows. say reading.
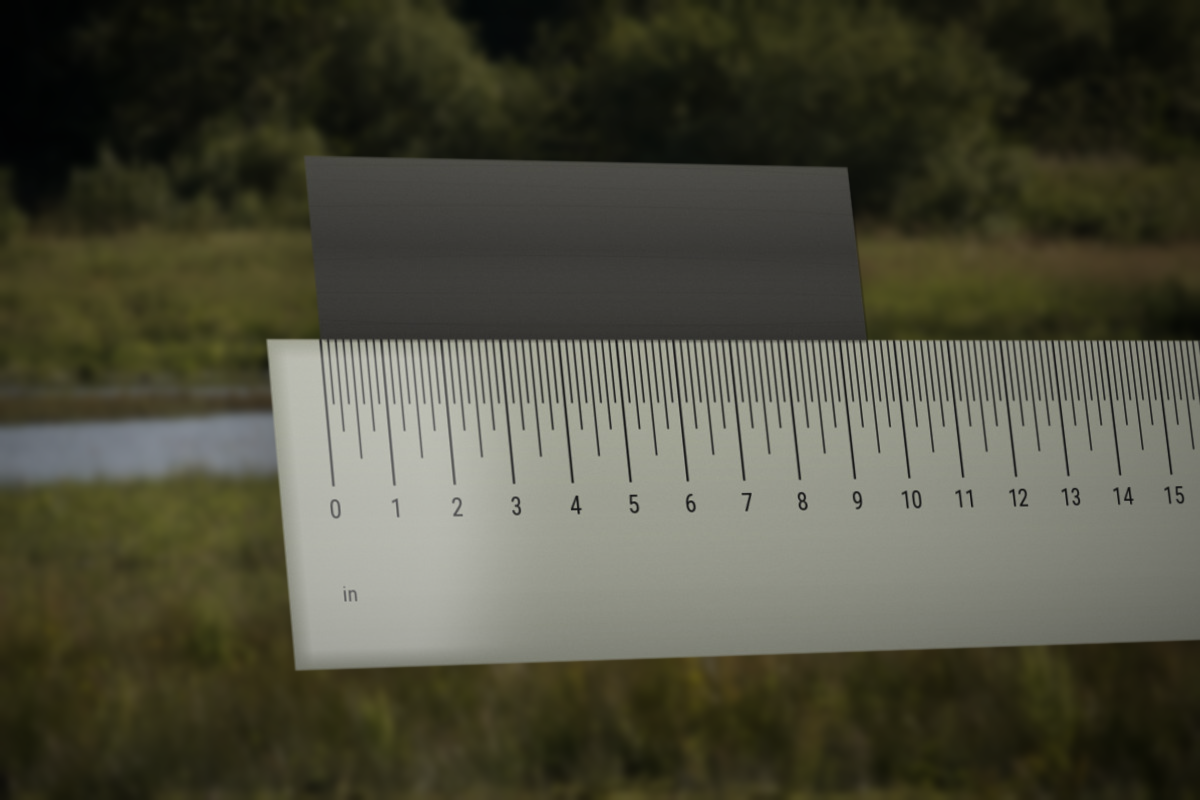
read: 9.5 in
